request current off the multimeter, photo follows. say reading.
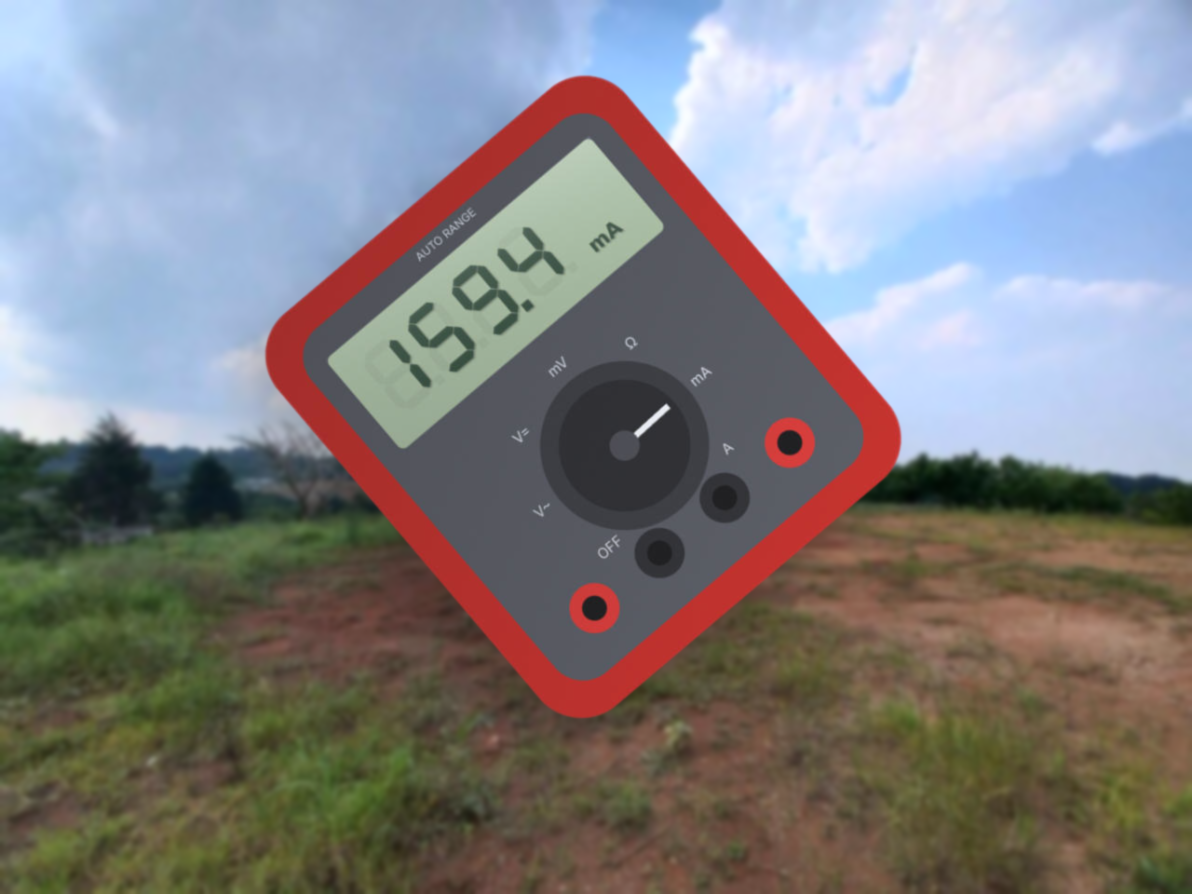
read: 159.4 mA
